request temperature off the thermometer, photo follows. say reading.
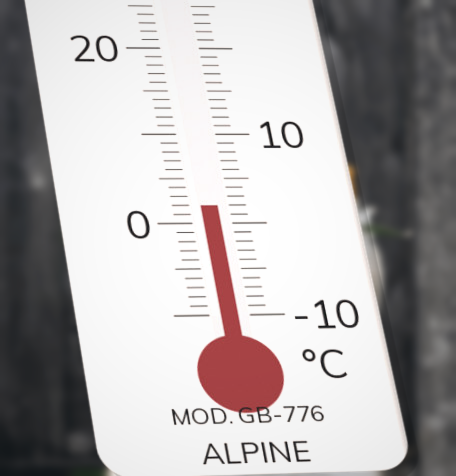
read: 2 °C
